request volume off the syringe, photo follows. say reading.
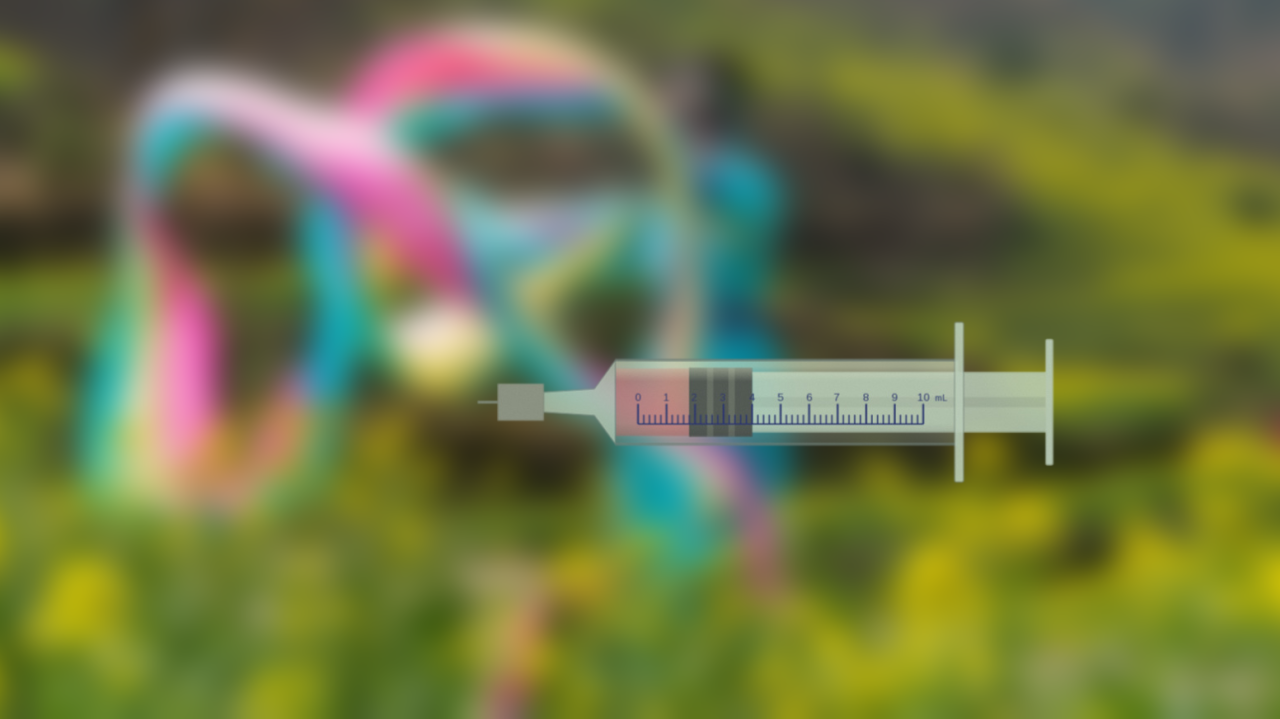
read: 1.8 mL
